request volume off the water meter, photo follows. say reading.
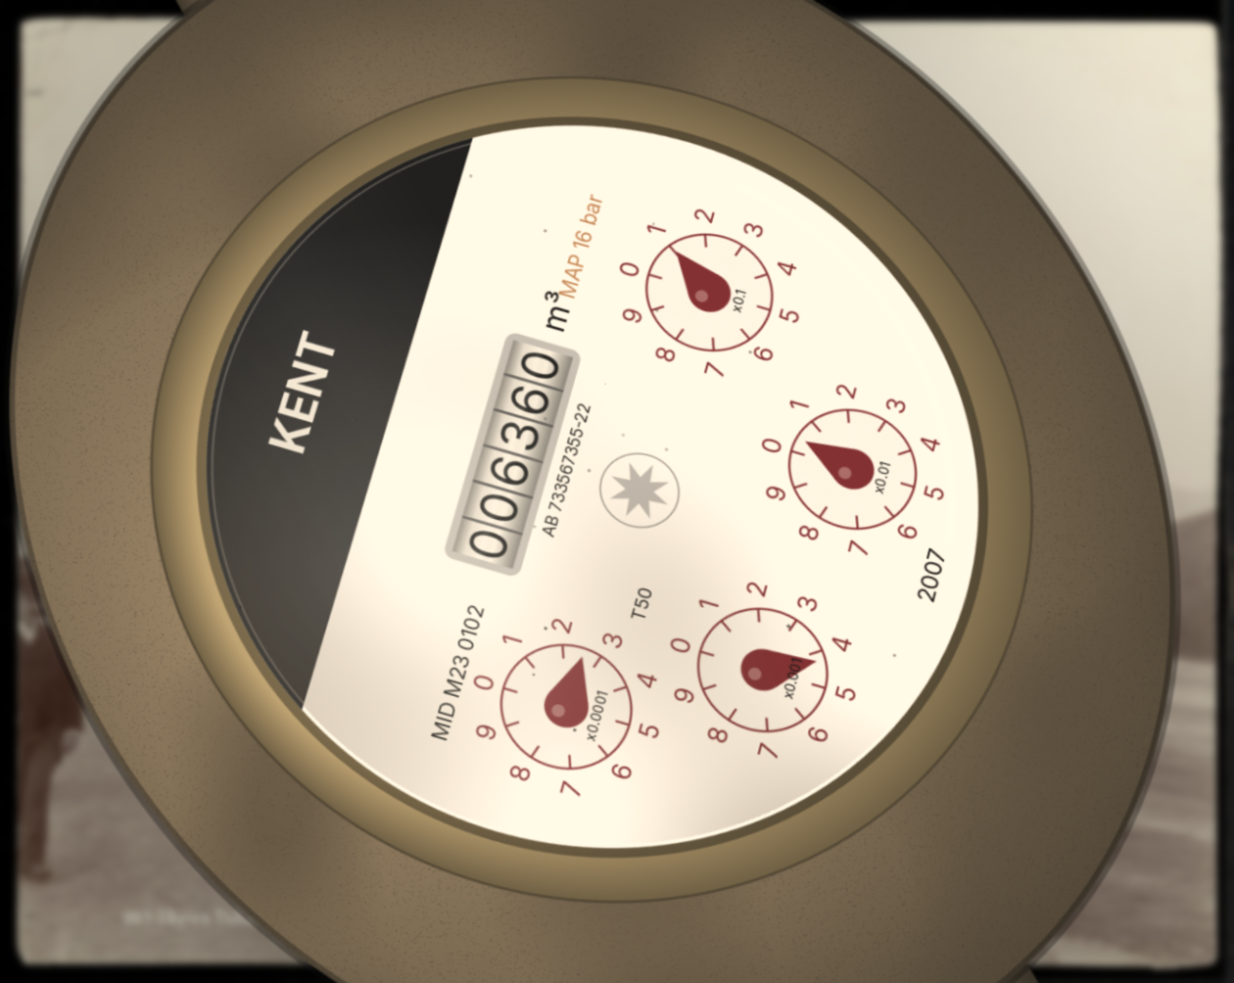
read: 6360.1042 m³
